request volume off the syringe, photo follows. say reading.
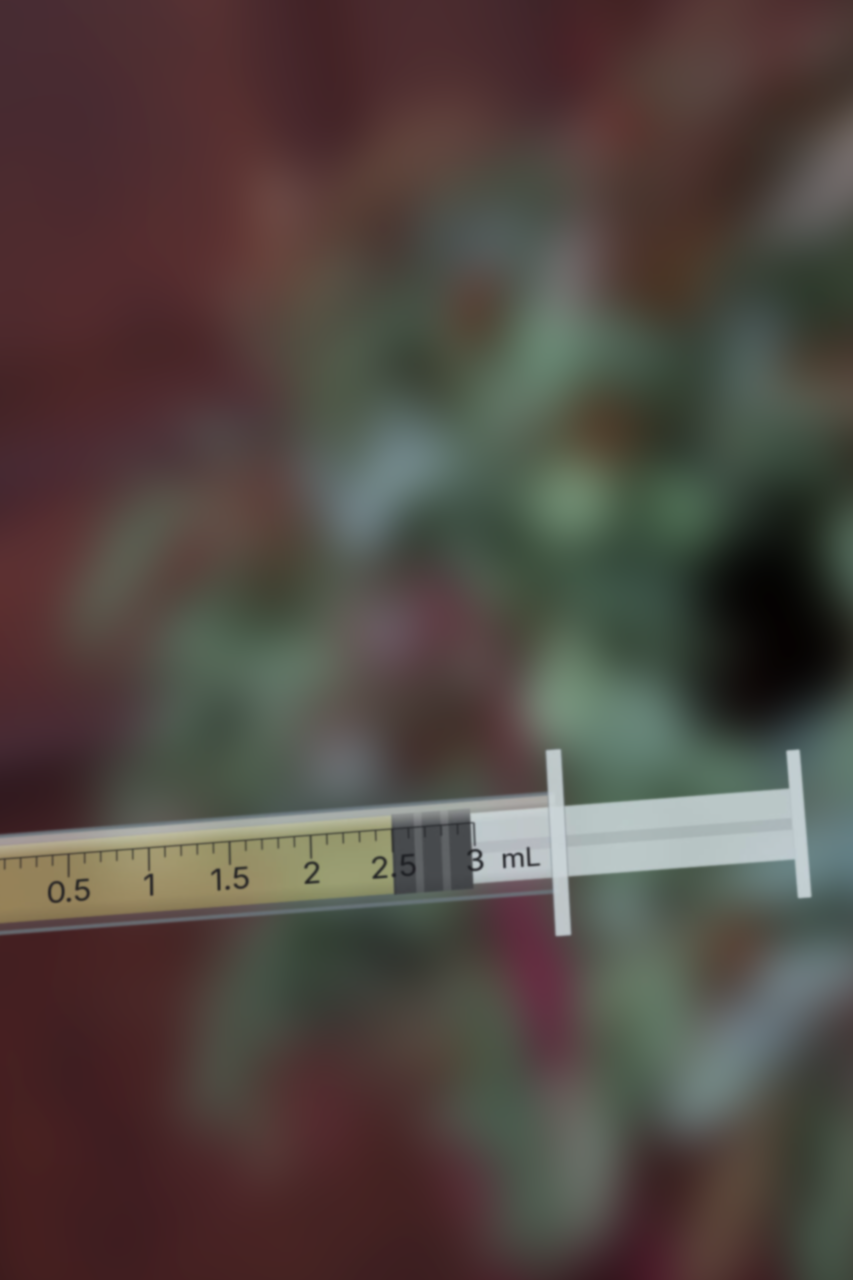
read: 2.5 mL
